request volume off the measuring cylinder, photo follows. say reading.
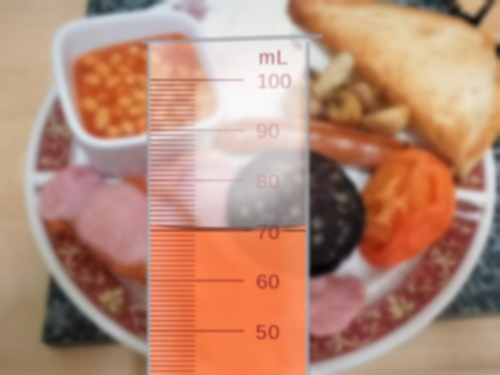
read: 70 mL
